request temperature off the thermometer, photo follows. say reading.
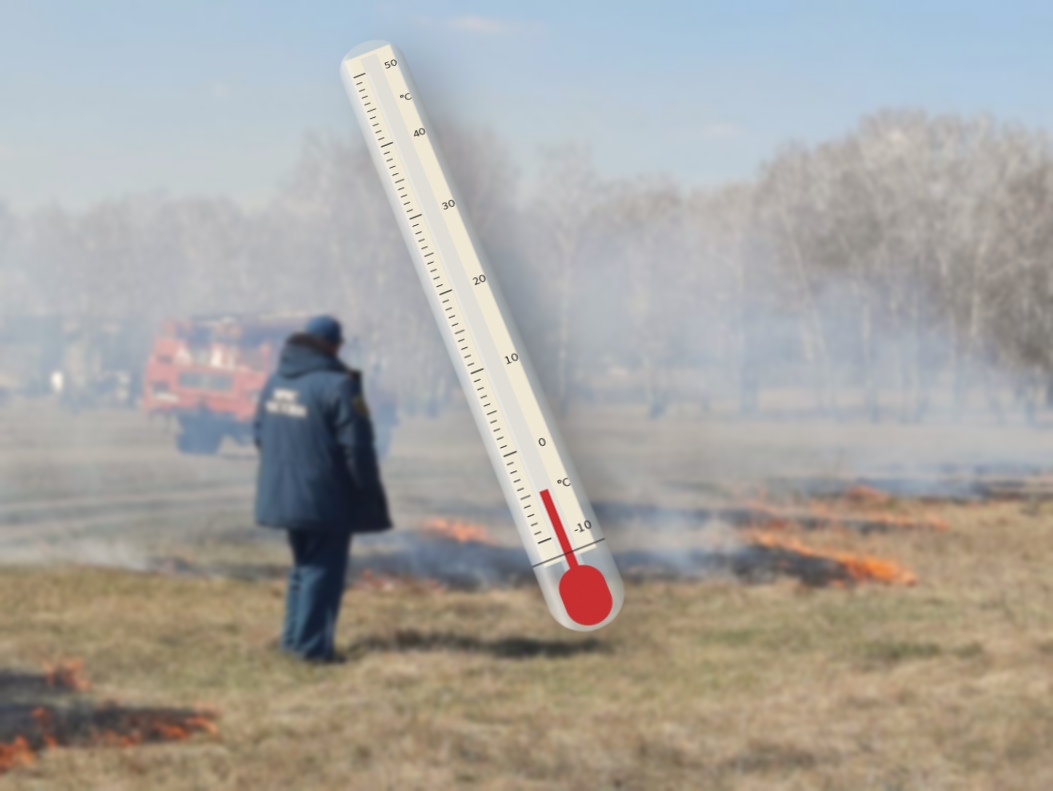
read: -5 °C
